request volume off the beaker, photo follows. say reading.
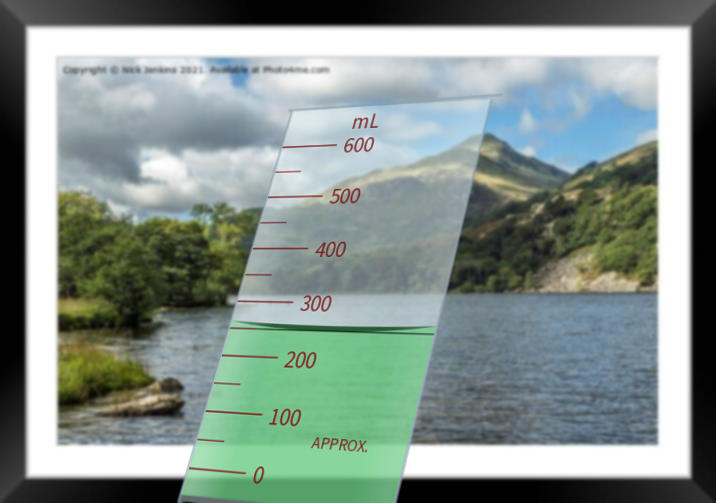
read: 250 mL
